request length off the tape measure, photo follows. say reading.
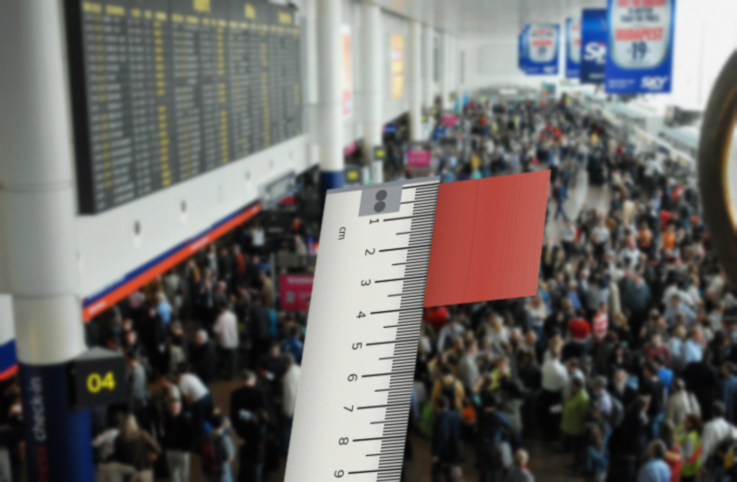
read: 4 cm
